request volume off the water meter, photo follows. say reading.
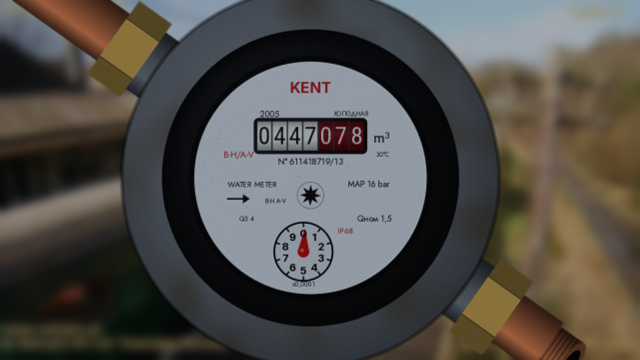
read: 447.0780 m³
